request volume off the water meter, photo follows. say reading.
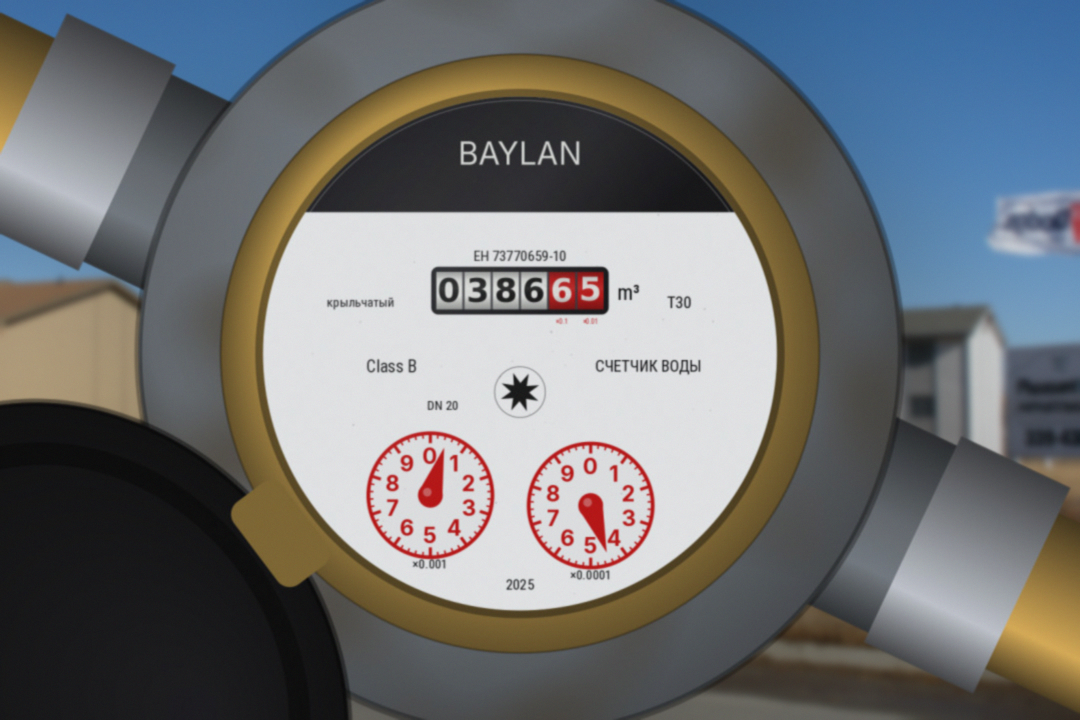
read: 386.6504 m³
